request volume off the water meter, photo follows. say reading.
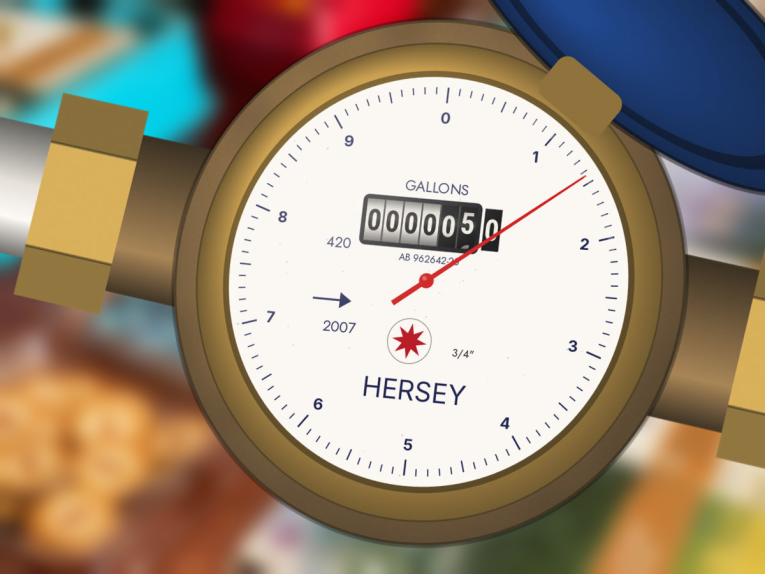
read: 51.4 gal
